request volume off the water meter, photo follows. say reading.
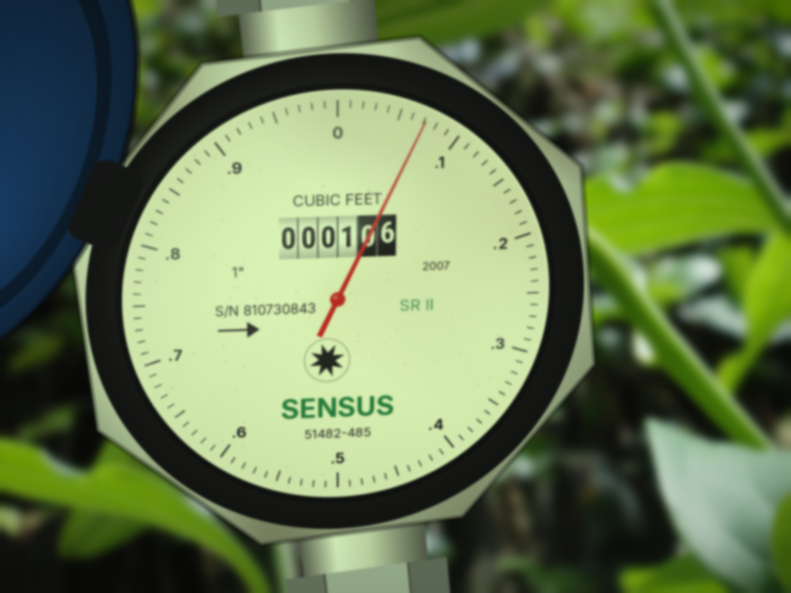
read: 106.07 ft³
